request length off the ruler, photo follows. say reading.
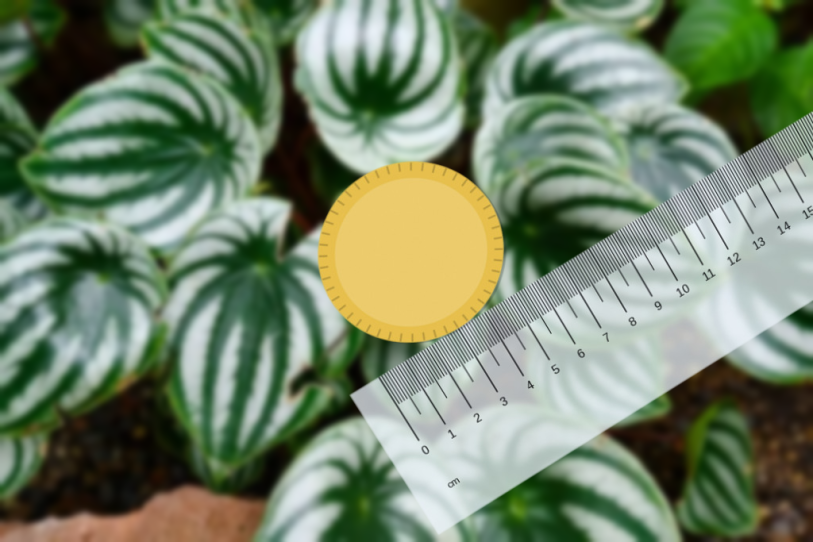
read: 6 cm
